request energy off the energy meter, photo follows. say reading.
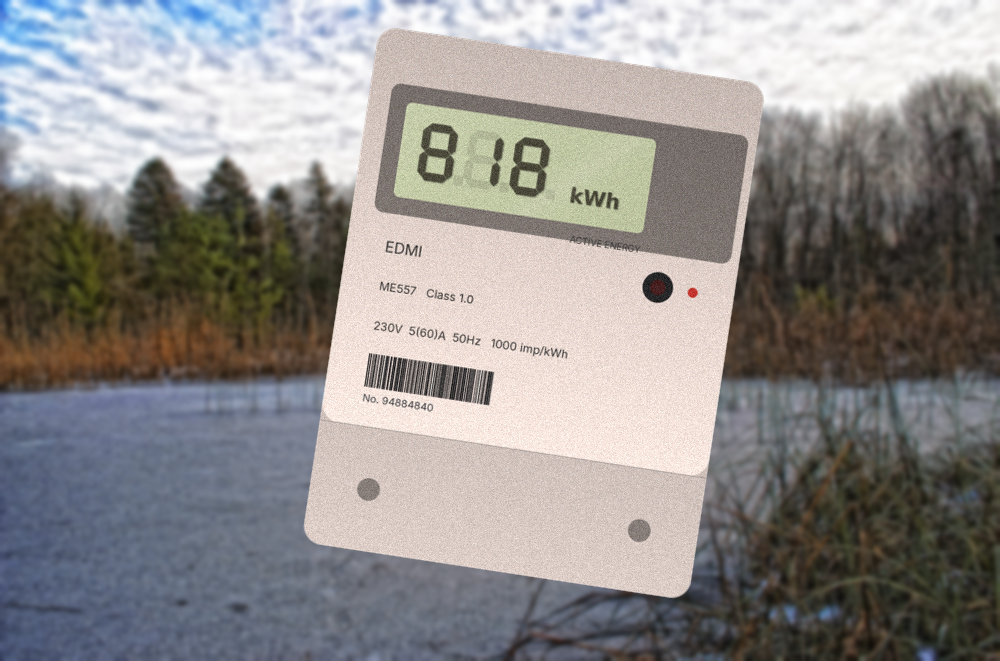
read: 818 kWh
